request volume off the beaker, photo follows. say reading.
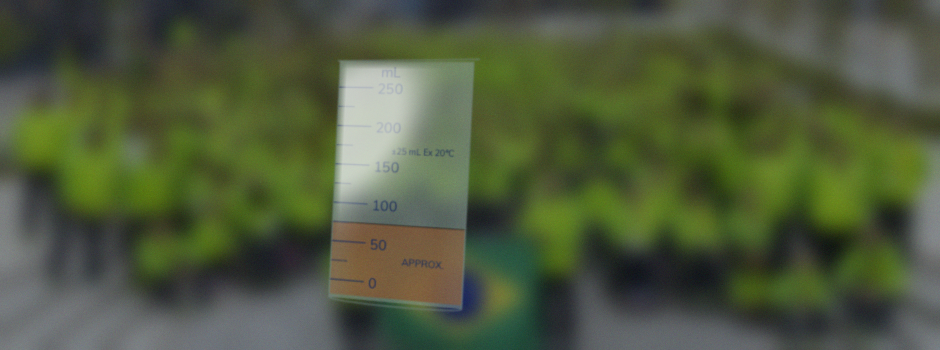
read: 75 mL
